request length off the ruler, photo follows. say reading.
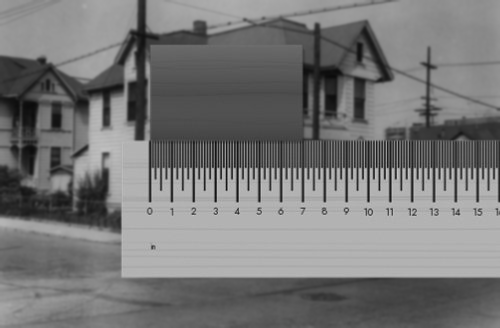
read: 7 in
